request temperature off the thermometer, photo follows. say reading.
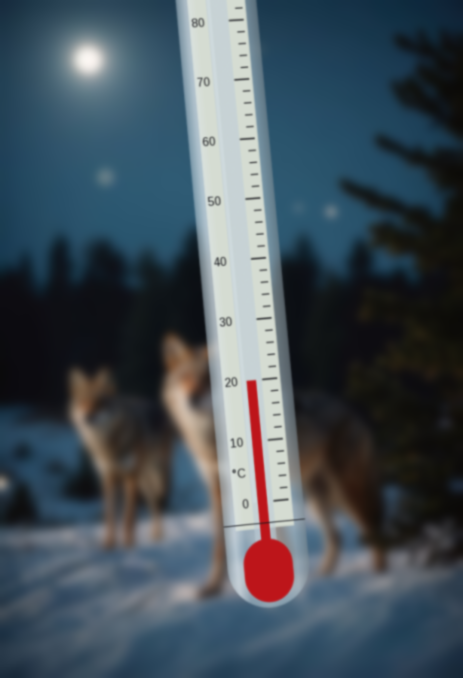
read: 20 °C
